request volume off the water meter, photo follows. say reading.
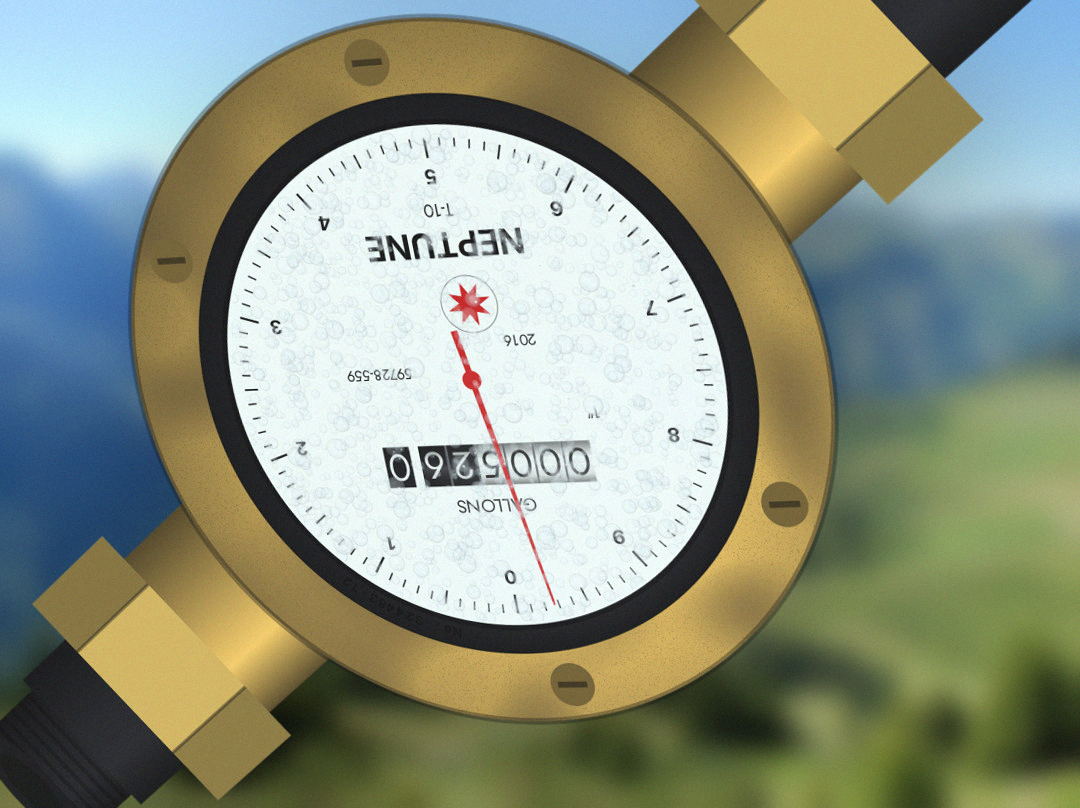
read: 5259.7 gal
